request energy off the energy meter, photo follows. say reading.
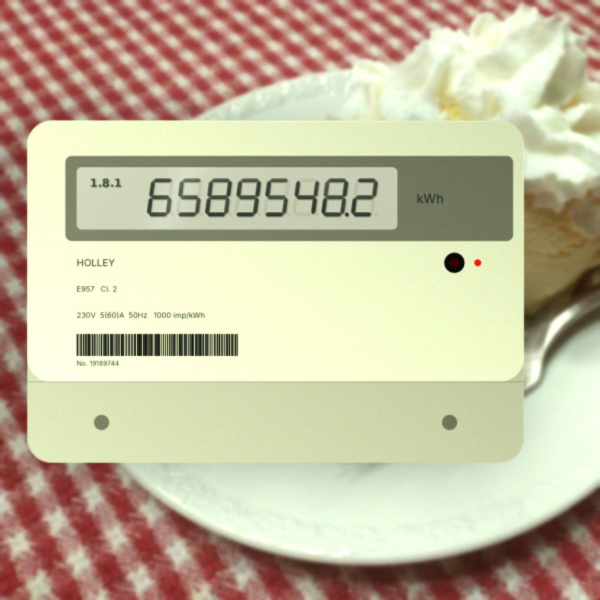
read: 6589548.2 kWh
